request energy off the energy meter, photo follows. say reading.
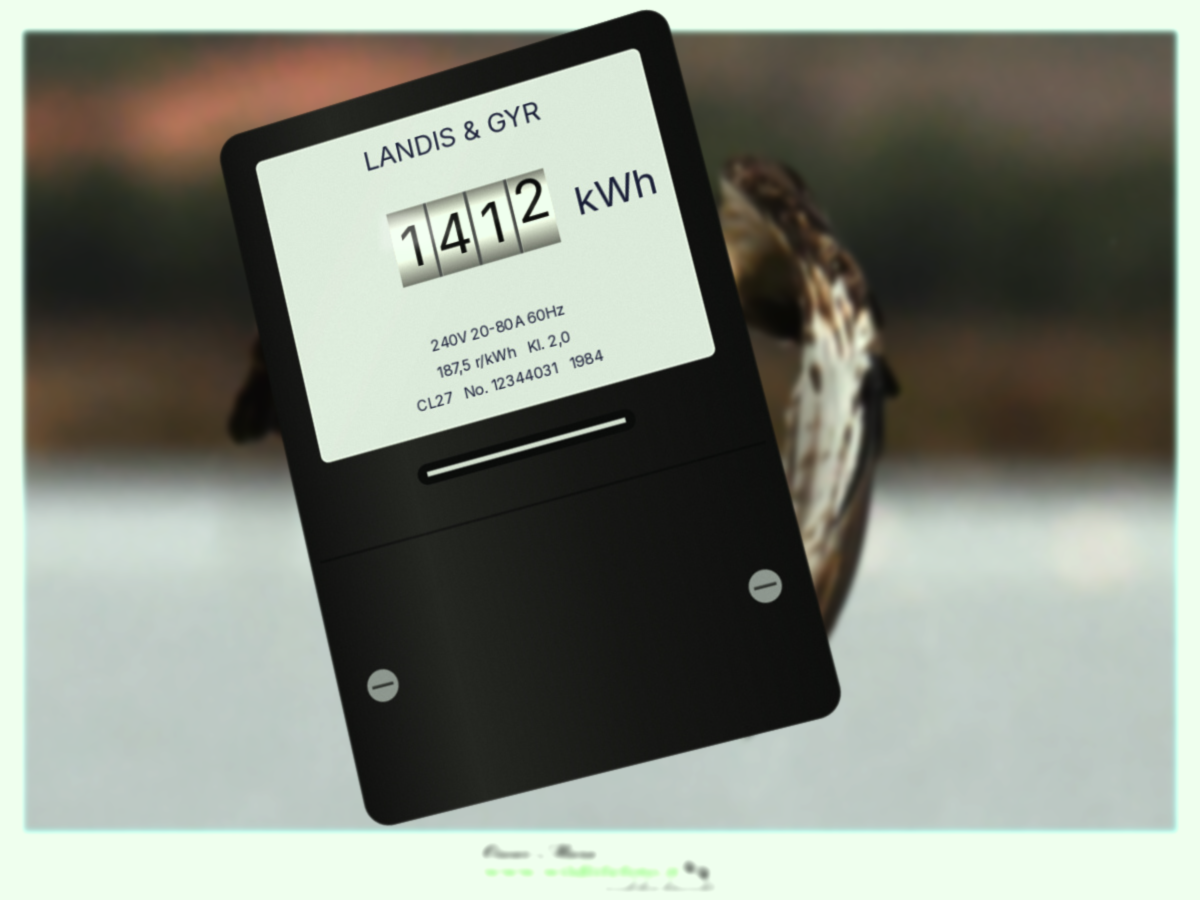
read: 1412 kWh
